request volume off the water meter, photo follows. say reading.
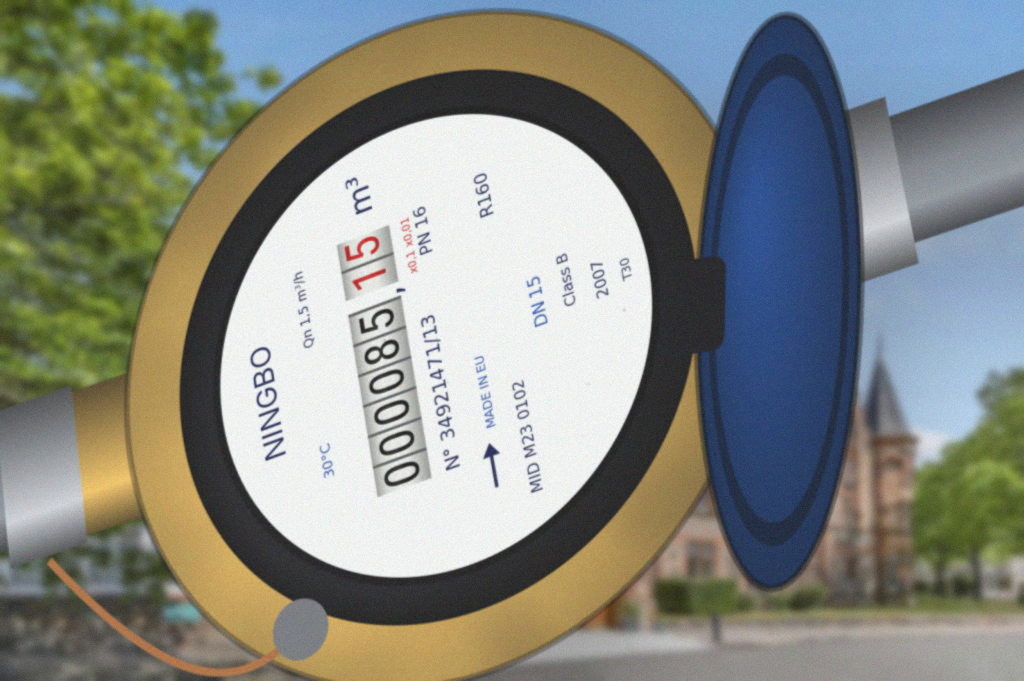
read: 85.15 m³
